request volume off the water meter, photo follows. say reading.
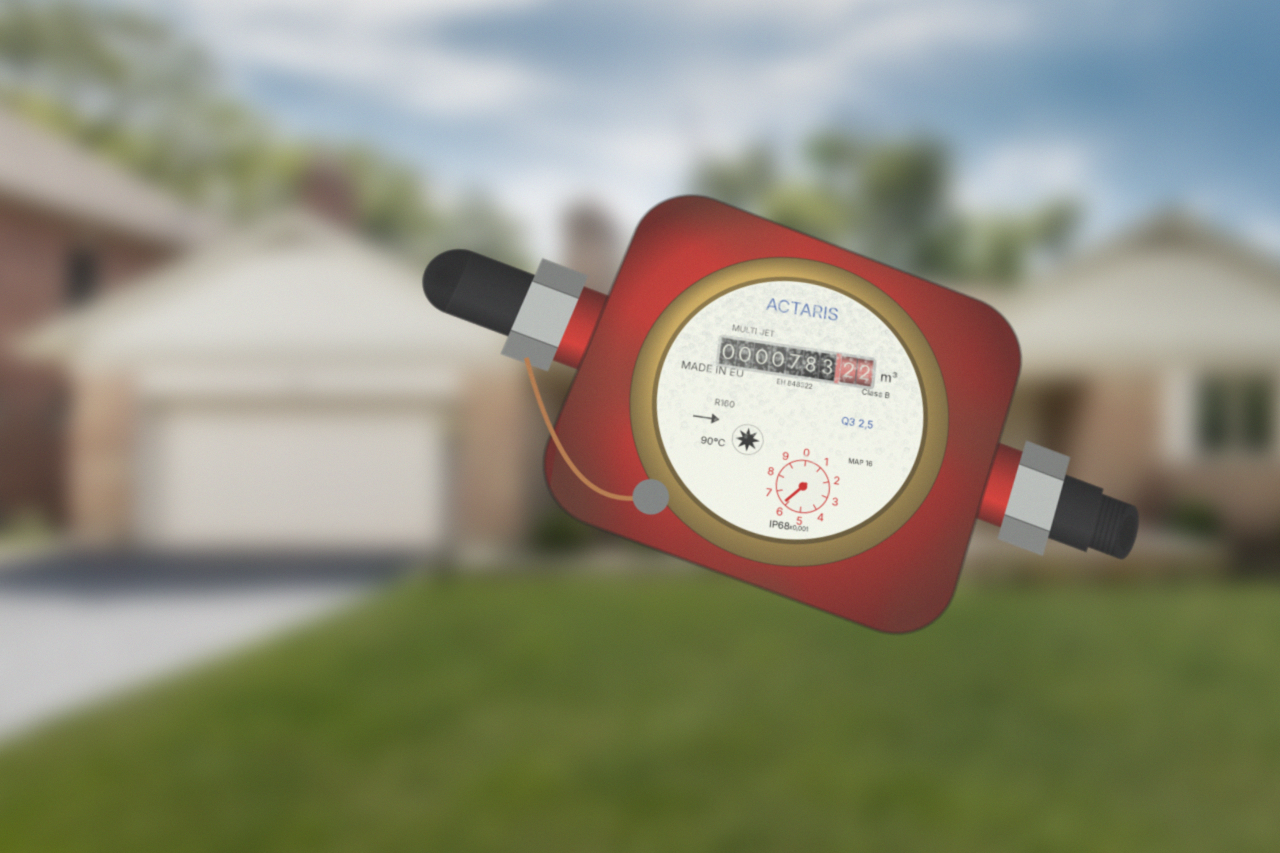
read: 783.226 m³
